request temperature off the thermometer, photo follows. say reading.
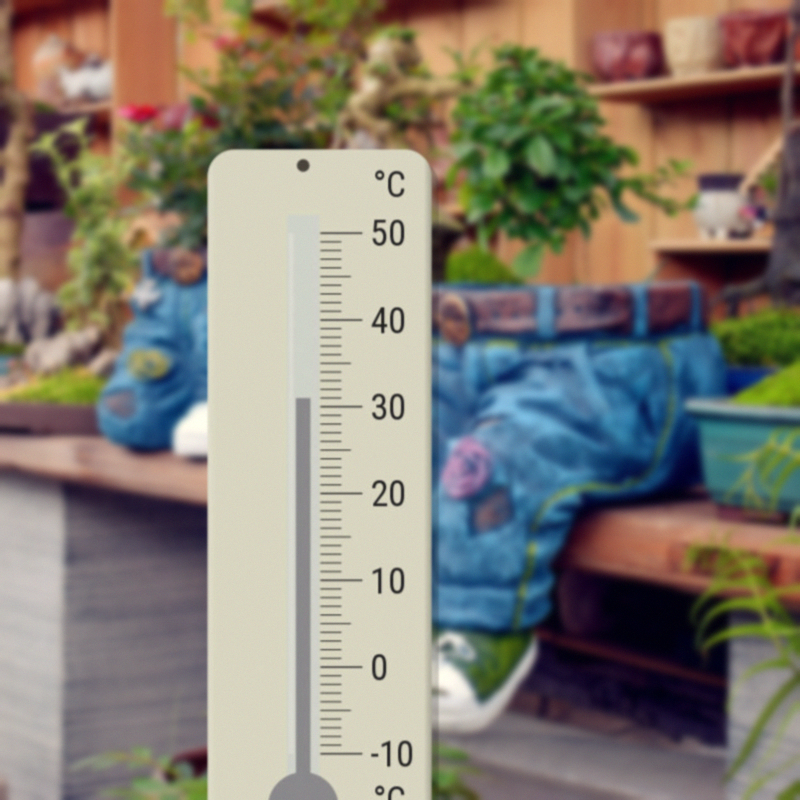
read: 31 °C
